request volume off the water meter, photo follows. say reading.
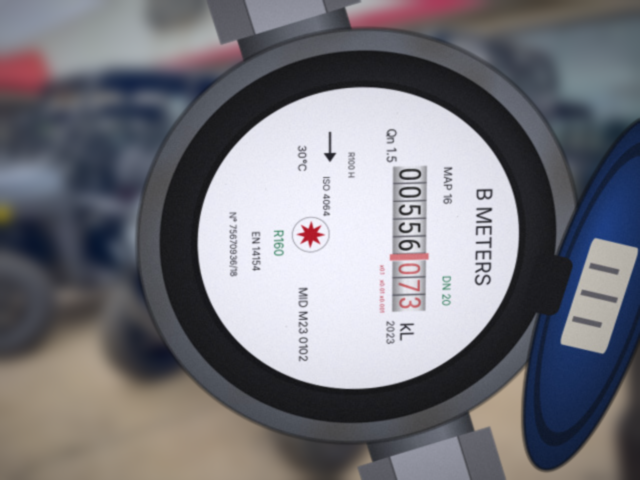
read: 556.073 kL
